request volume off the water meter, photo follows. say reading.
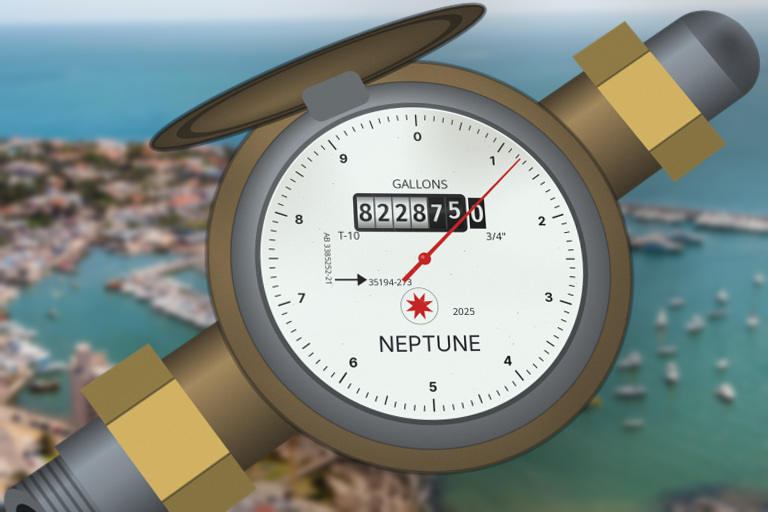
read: 8228751.2 gal
